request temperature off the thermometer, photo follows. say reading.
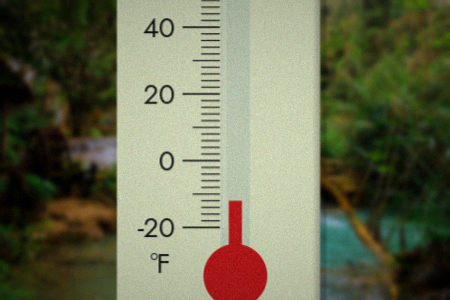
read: -12 °F
